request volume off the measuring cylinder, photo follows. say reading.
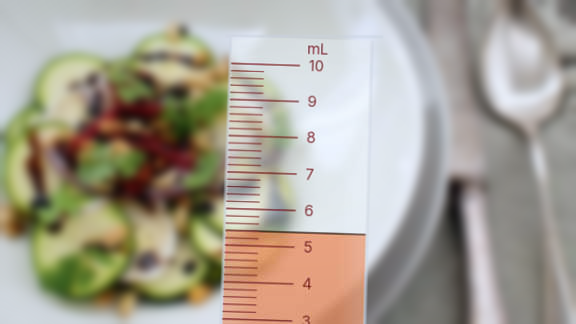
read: 5.4 mL
